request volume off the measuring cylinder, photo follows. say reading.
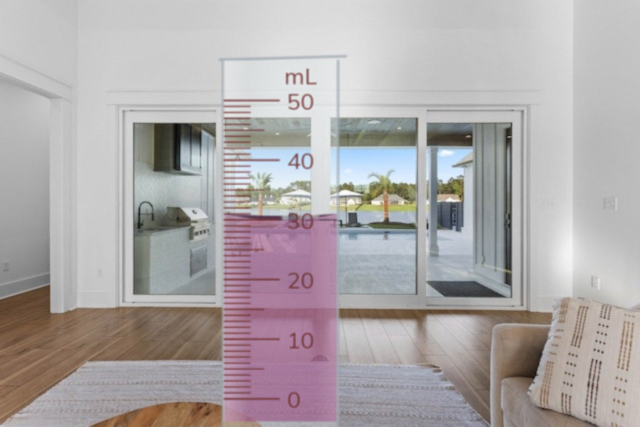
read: 30 mL
